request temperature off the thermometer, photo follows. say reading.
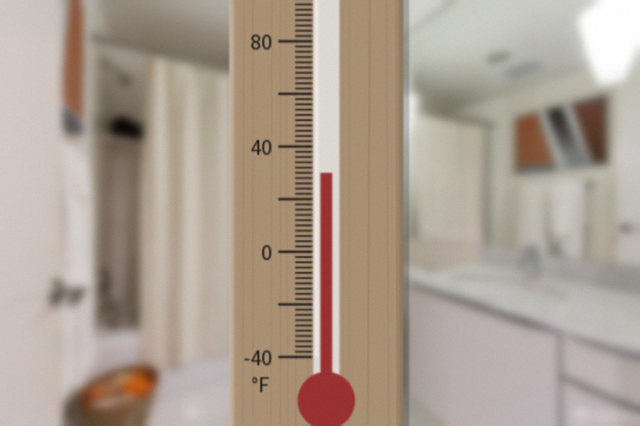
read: 30 °F
